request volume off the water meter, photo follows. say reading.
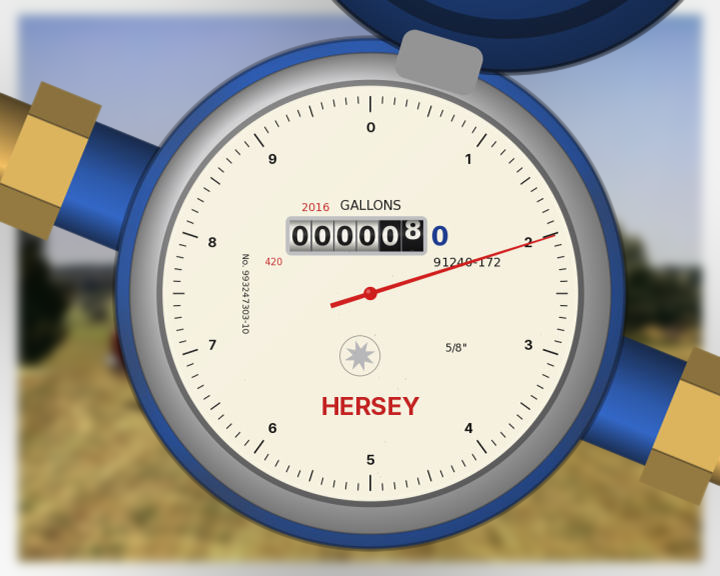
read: 82.0 gal
